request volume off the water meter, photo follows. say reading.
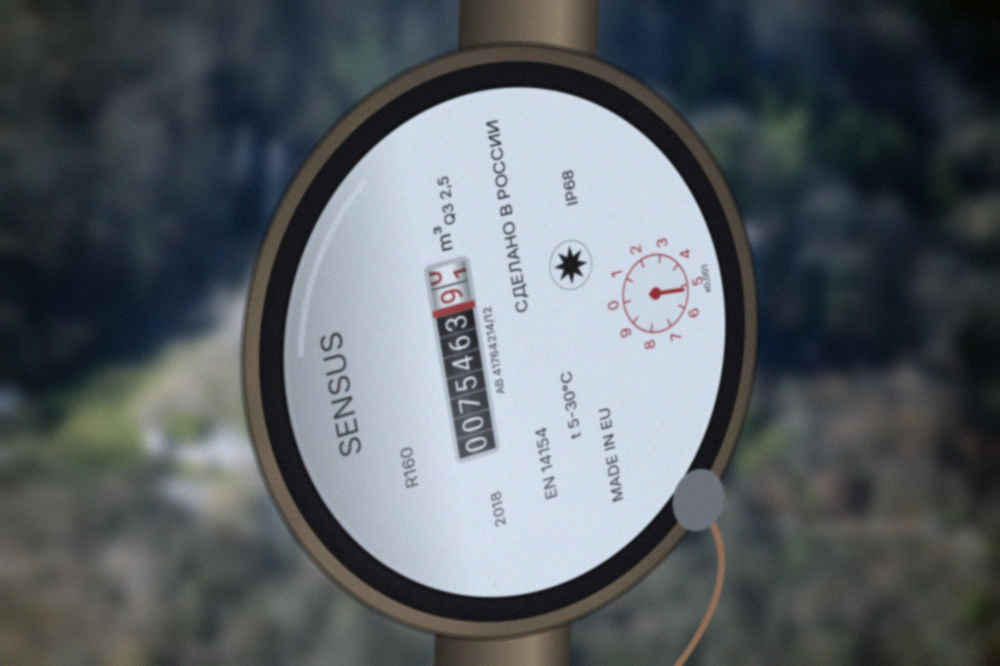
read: 75463.905 m³
